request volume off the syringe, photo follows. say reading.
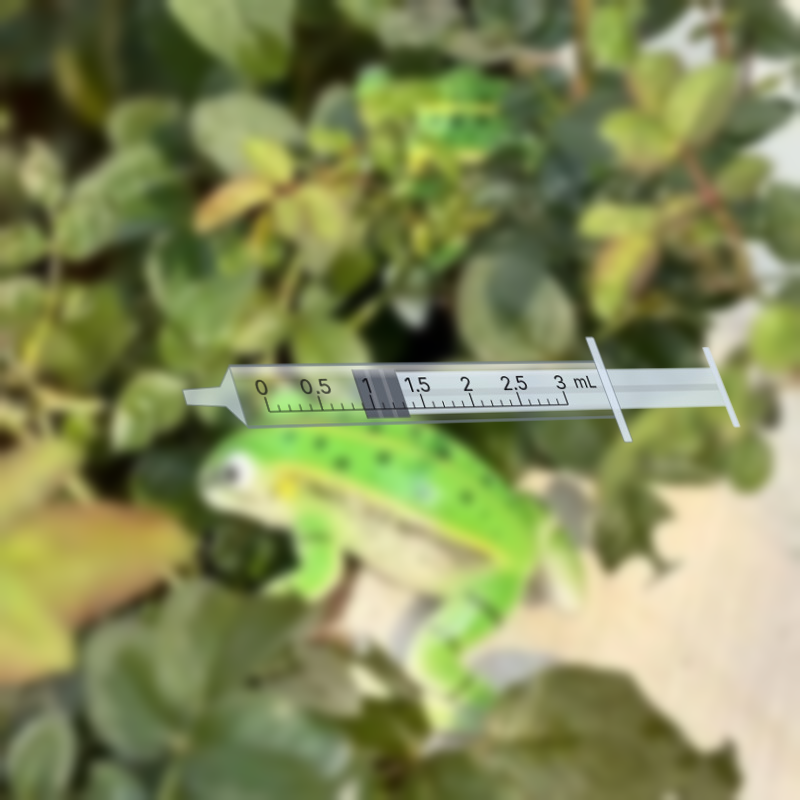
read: 0.9 mL
